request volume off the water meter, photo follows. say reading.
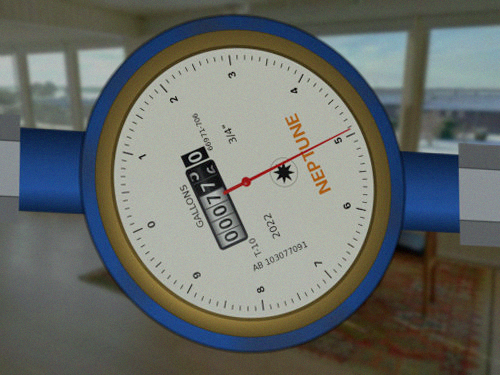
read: 7754.9 gal
